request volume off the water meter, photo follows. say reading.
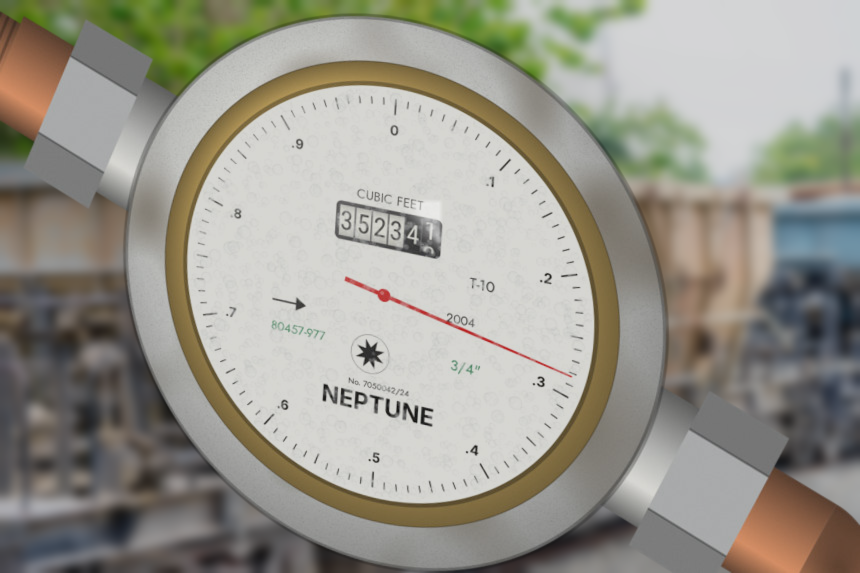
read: 352341.28 ft³
